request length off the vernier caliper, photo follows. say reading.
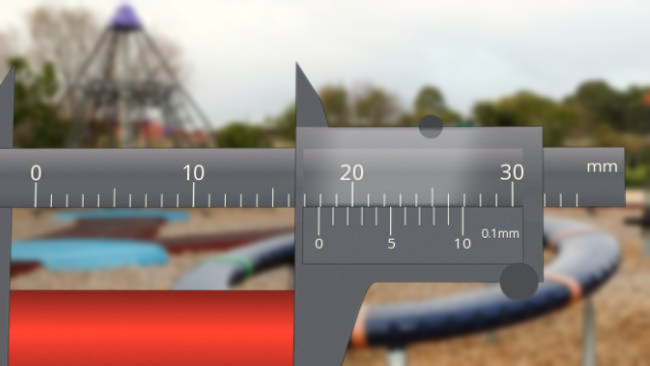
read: 17.9 mm
